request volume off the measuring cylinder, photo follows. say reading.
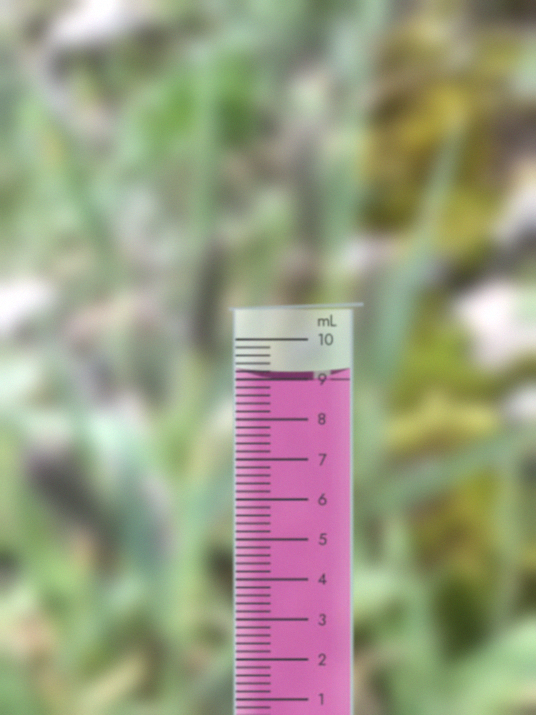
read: 9 mL
